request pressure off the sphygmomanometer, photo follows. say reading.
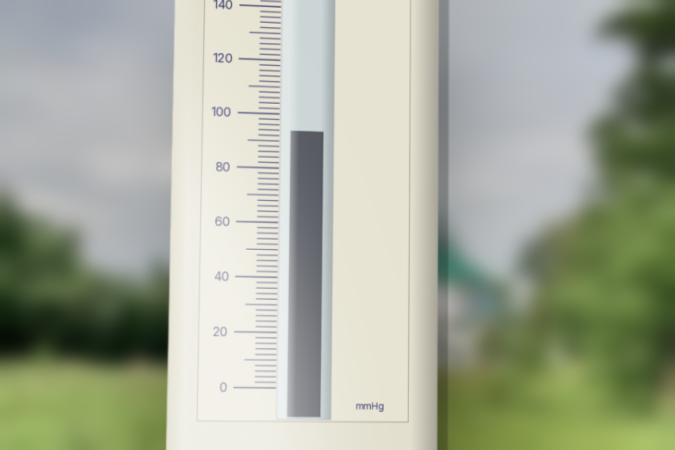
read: 94 mmHg
